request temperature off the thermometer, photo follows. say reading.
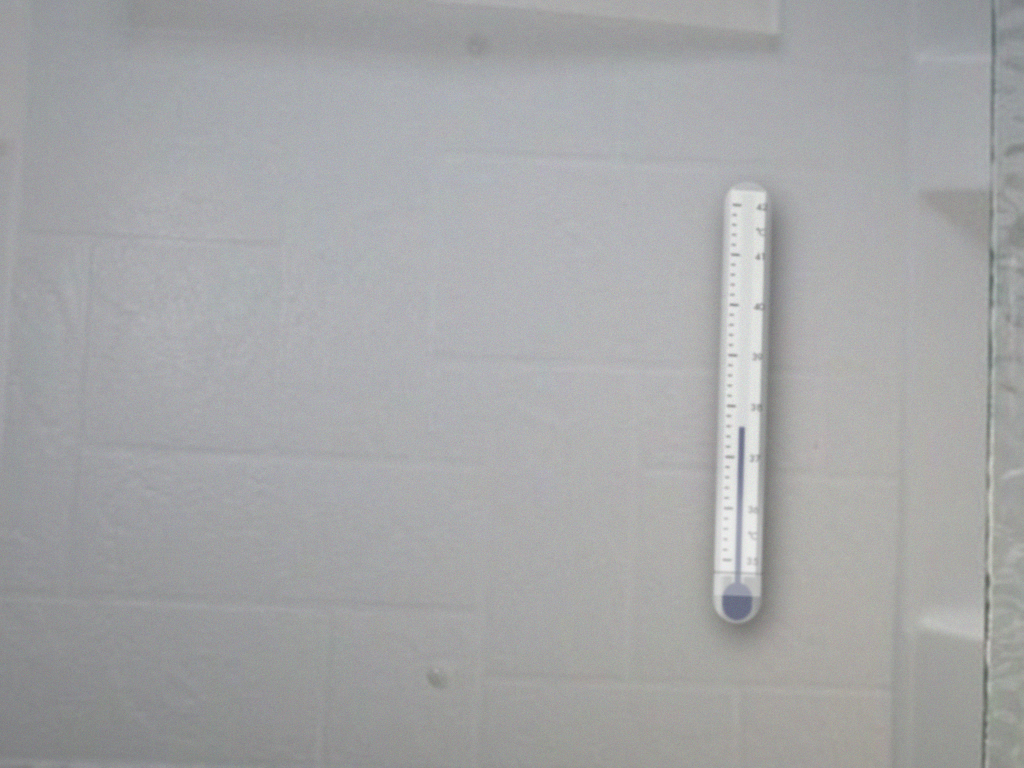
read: 37.6 °C
